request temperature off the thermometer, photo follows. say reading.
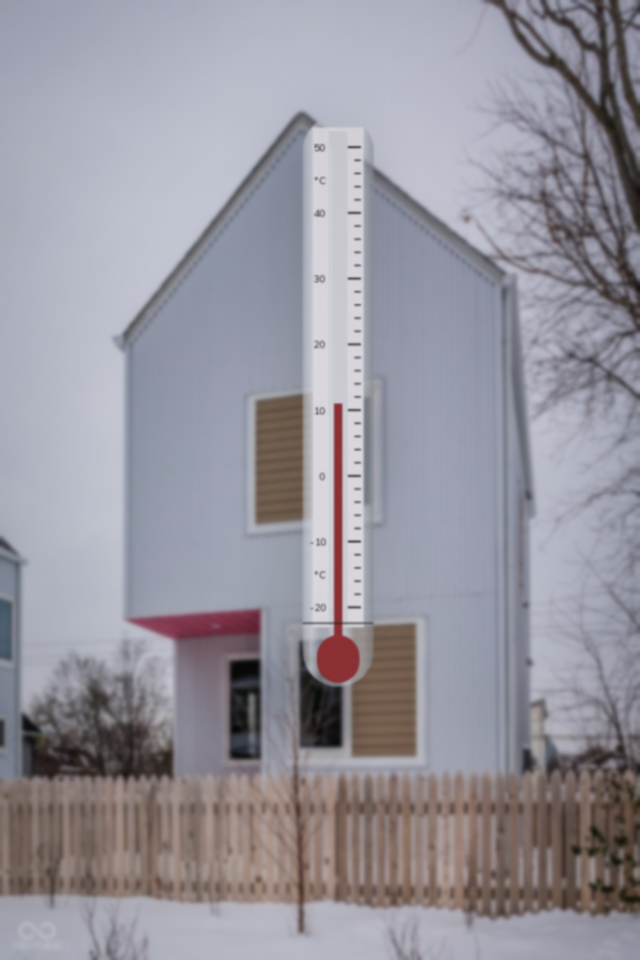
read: 11 °C
